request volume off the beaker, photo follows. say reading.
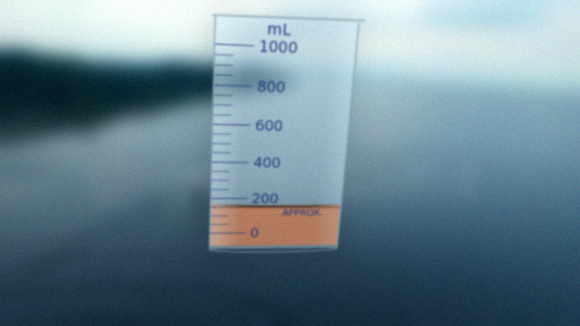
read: 150 mL
